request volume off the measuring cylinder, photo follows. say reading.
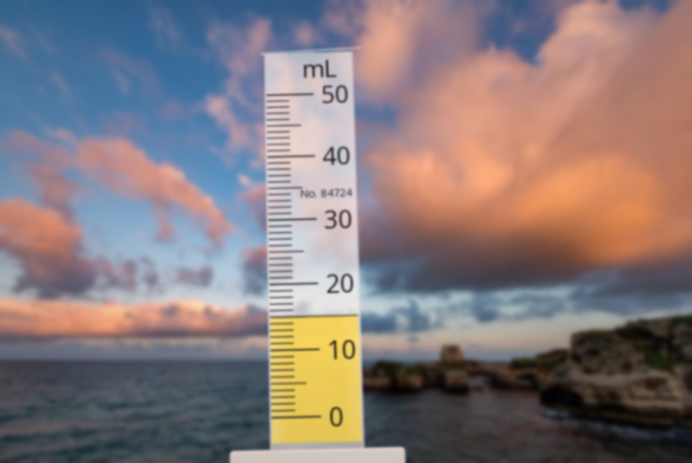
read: 15 mL
